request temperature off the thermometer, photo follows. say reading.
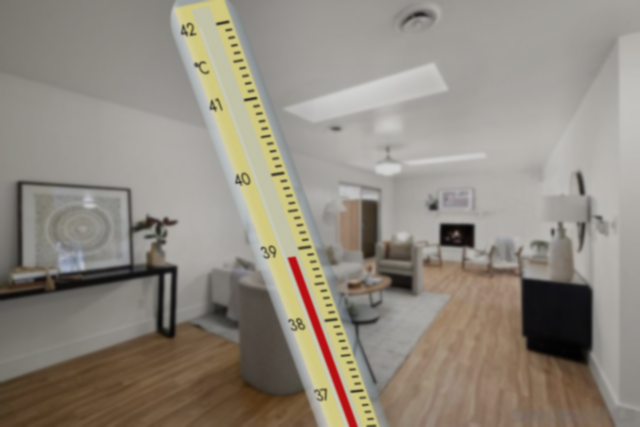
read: 38.9 °C
